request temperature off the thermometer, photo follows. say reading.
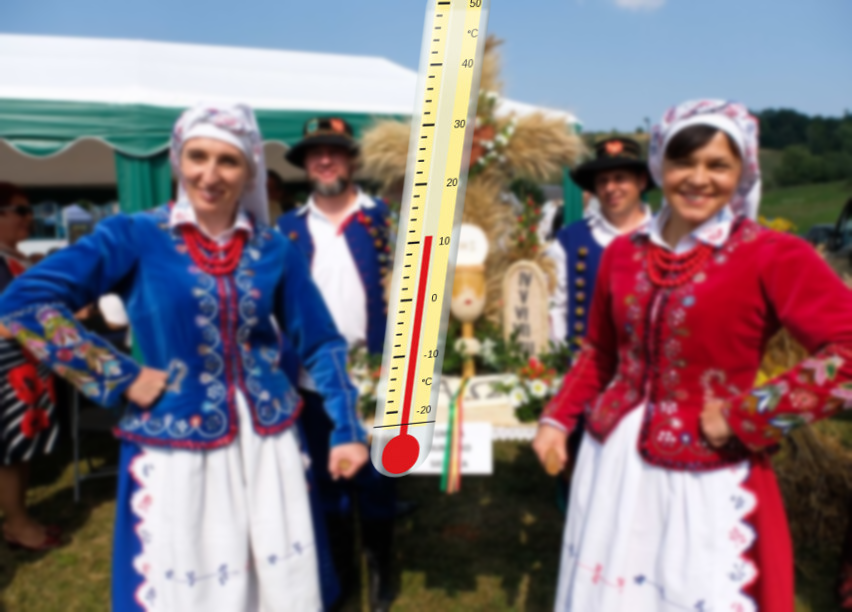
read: 11 °C
